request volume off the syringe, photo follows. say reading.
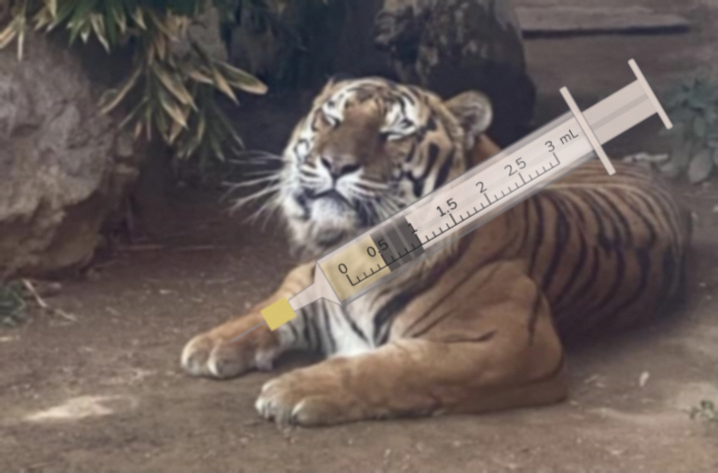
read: 0.5 mL
